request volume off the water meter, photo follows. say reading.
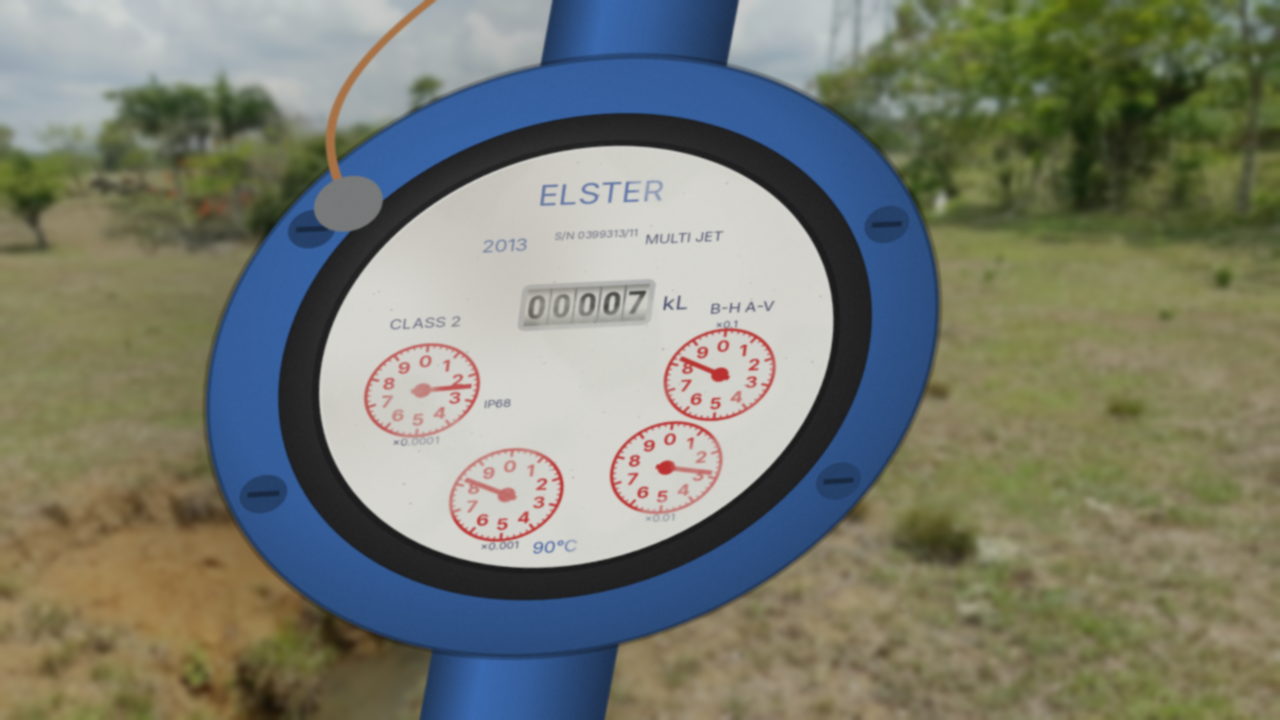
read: 7.8282 kL
